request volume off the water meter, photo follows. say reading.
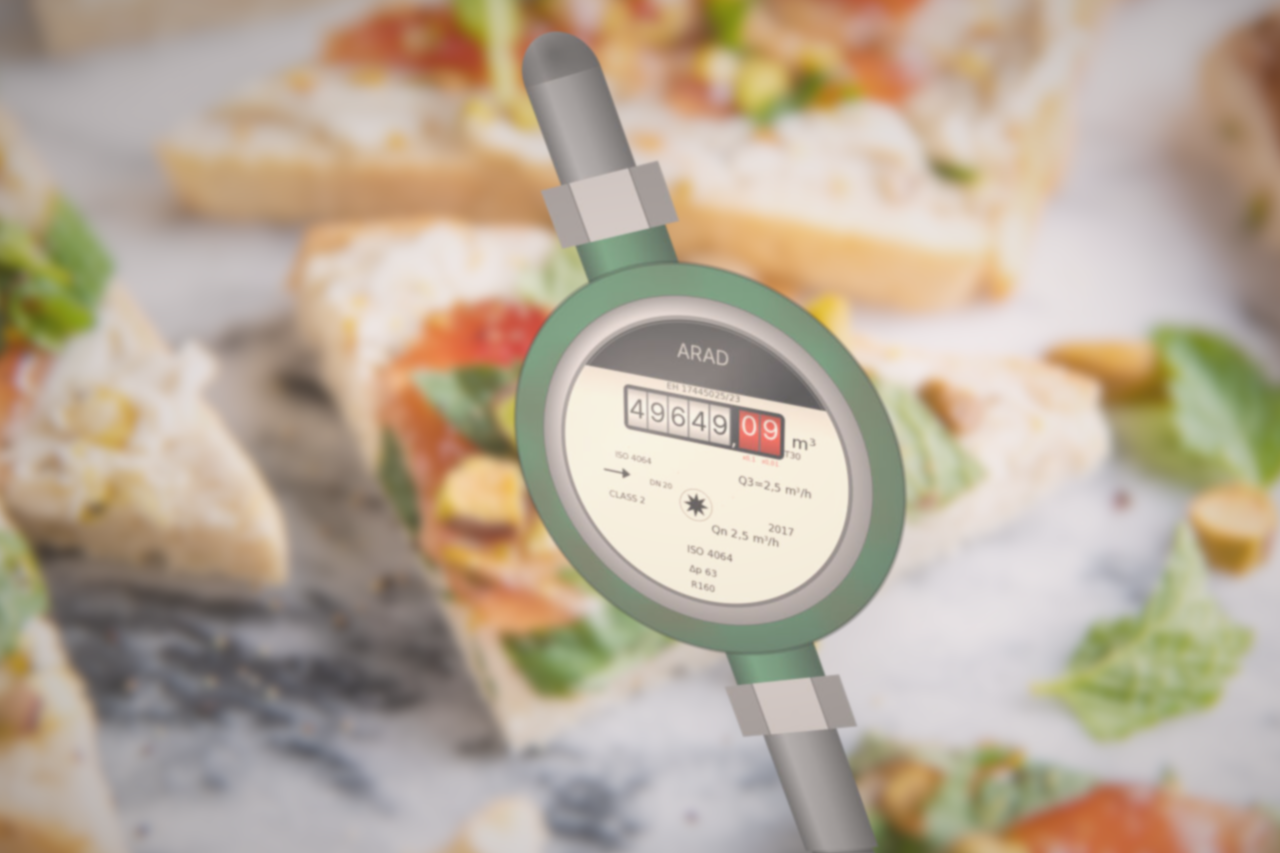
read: 49649.09 m³
